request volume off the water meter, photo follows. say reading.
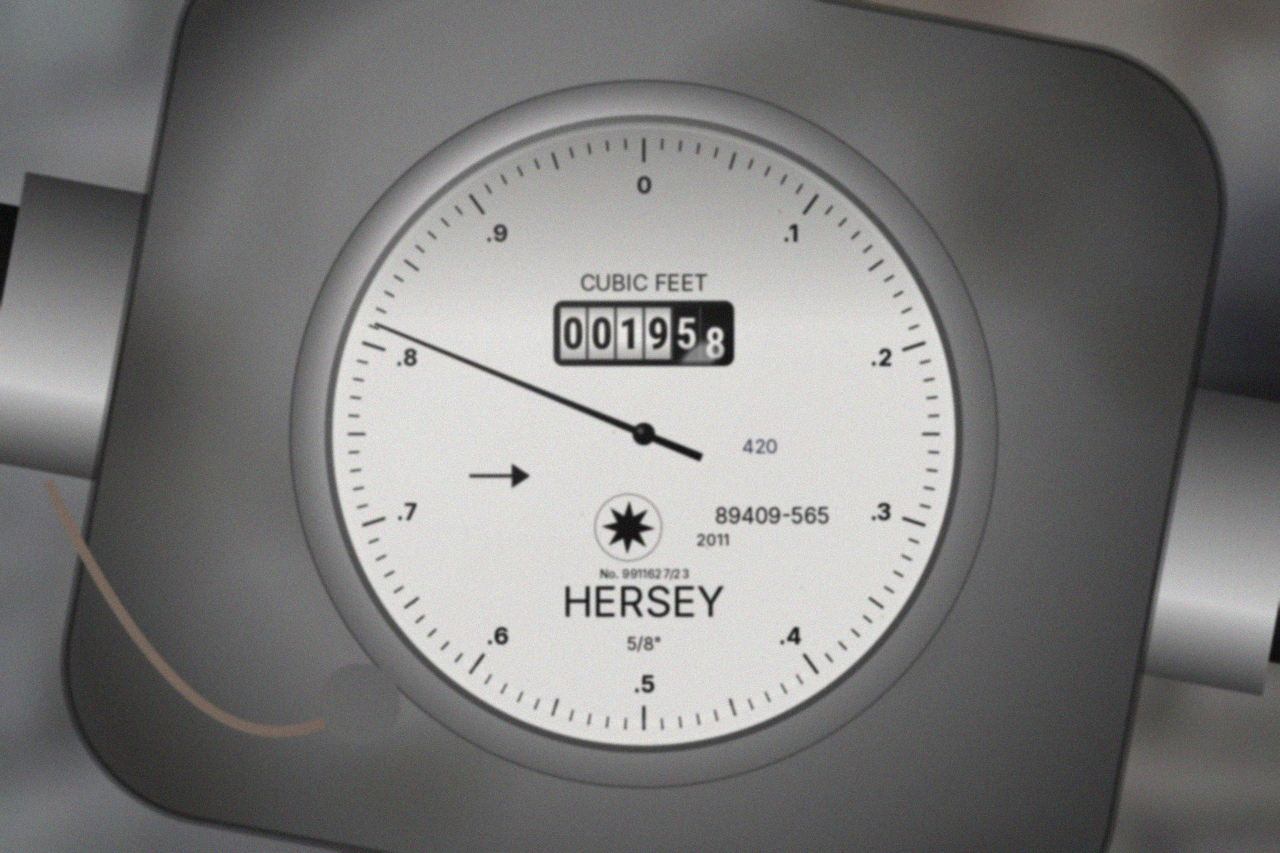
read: 1957.81 ft³
